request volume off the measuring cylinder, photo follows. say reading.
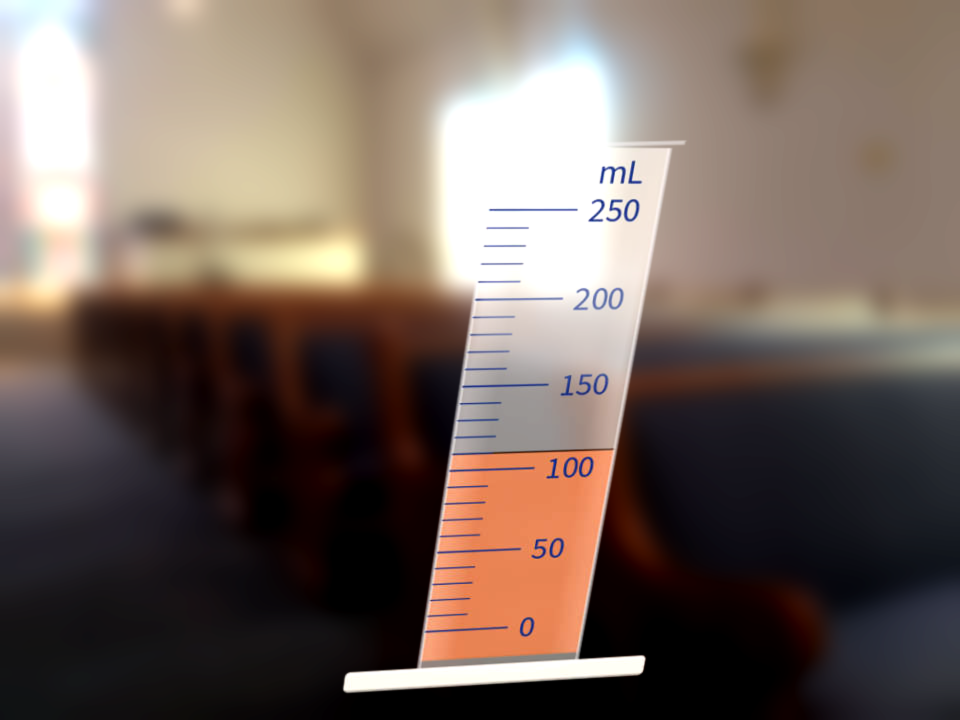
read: 110 mL
